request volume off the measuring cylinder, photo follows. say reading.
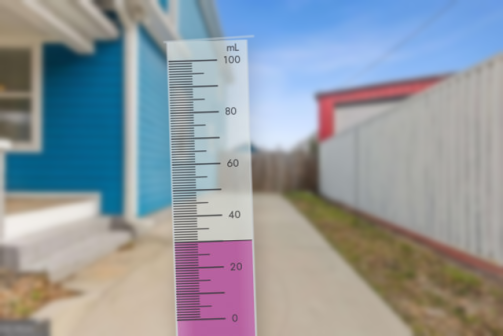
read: 30 mL
